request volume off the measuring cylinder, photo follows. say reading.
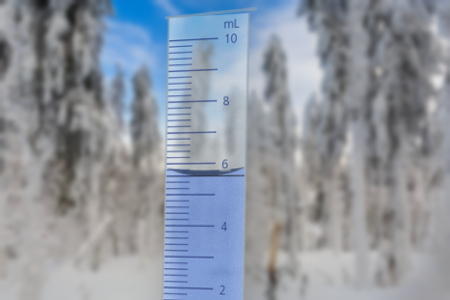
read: 5.6 mL
